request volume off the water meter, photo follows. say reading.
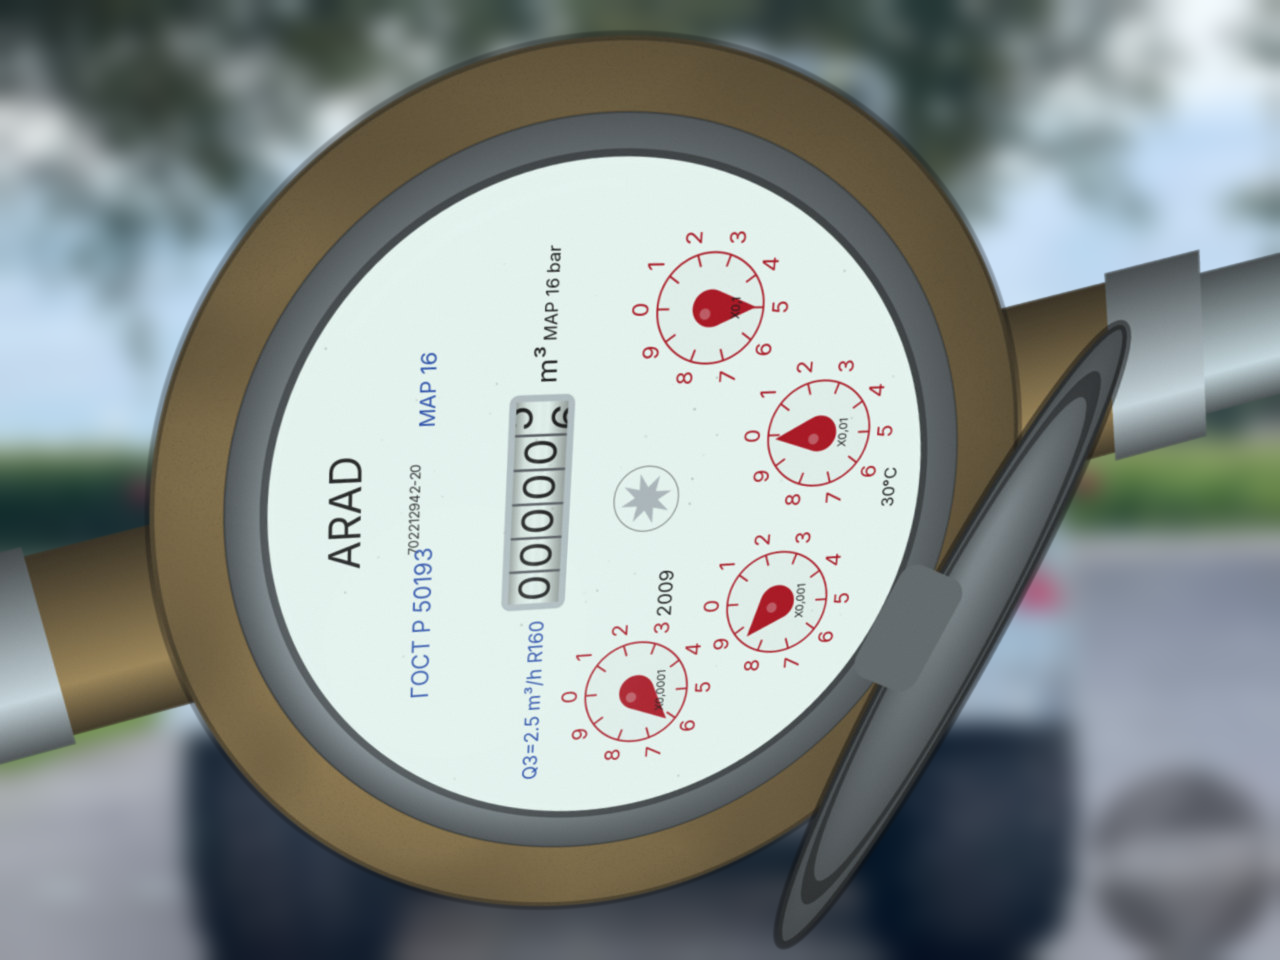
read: 5.4986 m³
